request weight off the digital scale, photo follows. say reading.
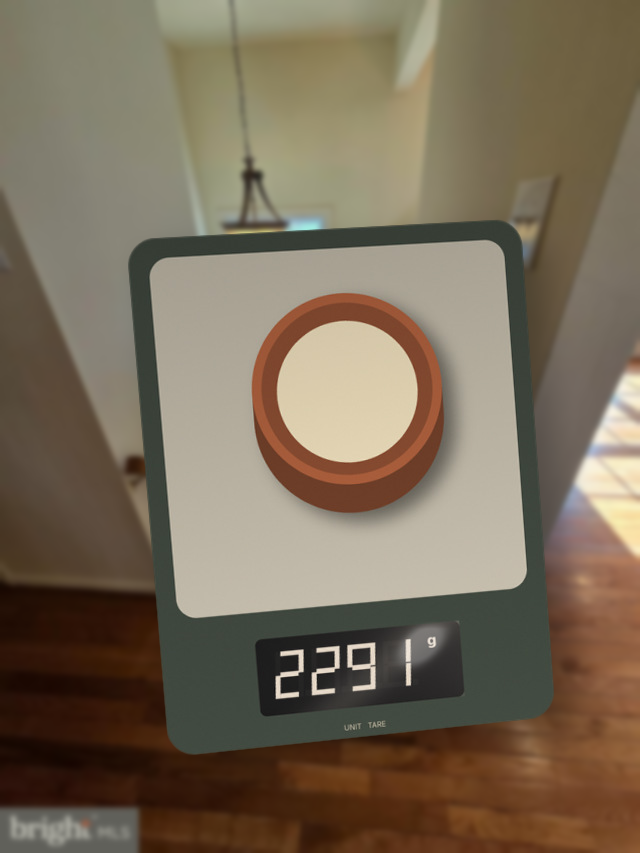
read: 2291 g
